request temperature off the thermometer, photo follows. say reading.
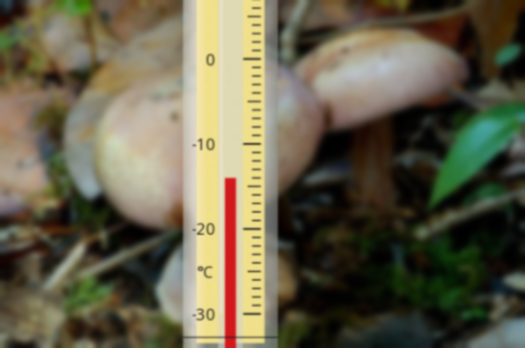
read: -14 °C
